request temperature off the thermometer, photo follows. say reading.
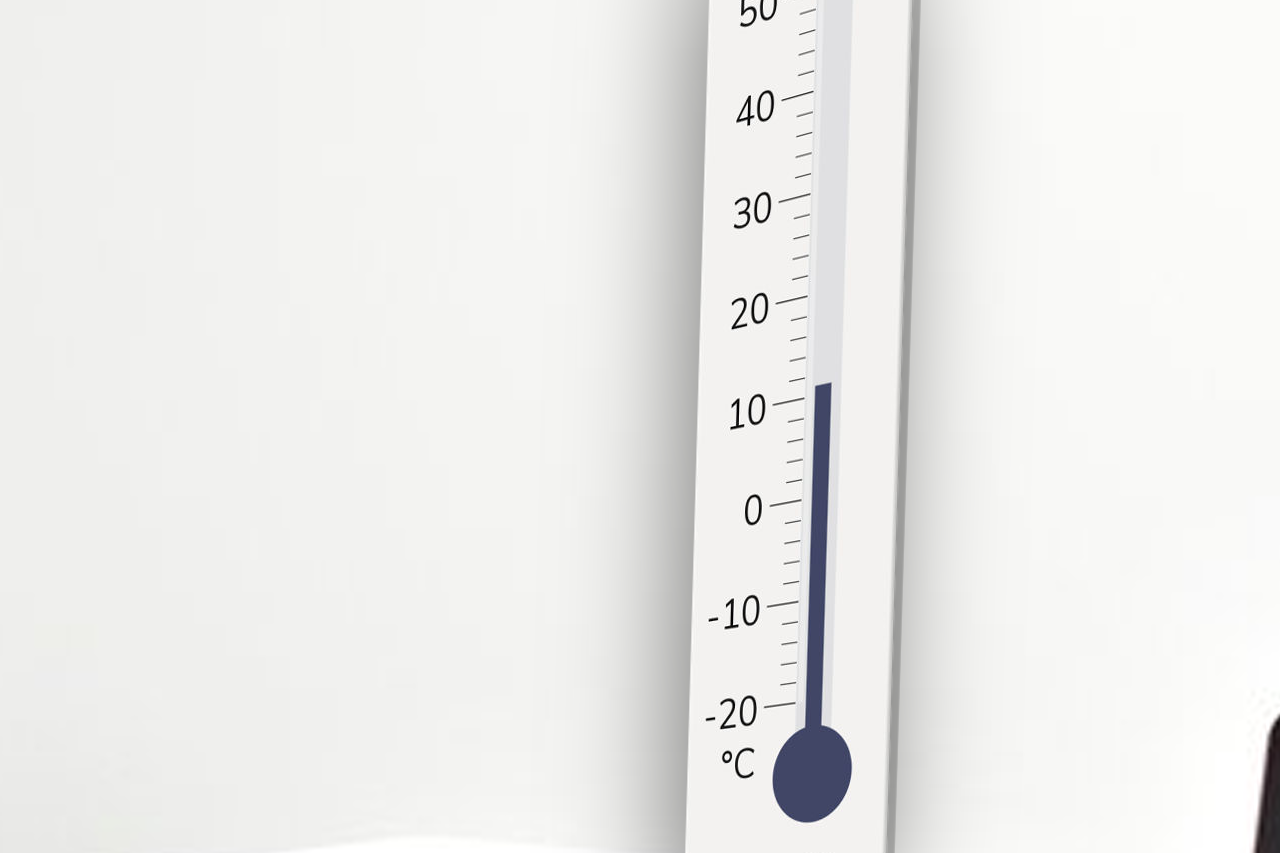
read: 11 °C
